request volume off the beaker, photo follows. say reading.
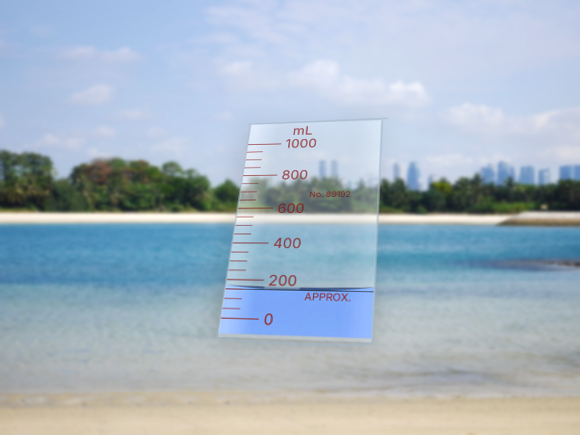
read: 150 mL
